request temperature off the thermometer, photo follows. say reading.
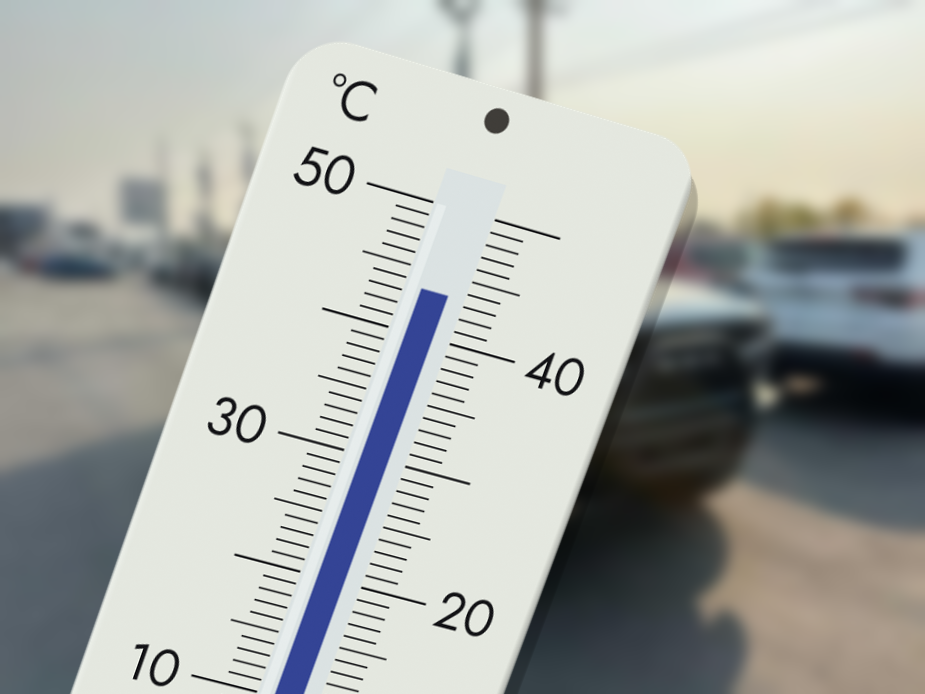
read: 43.5 °C
